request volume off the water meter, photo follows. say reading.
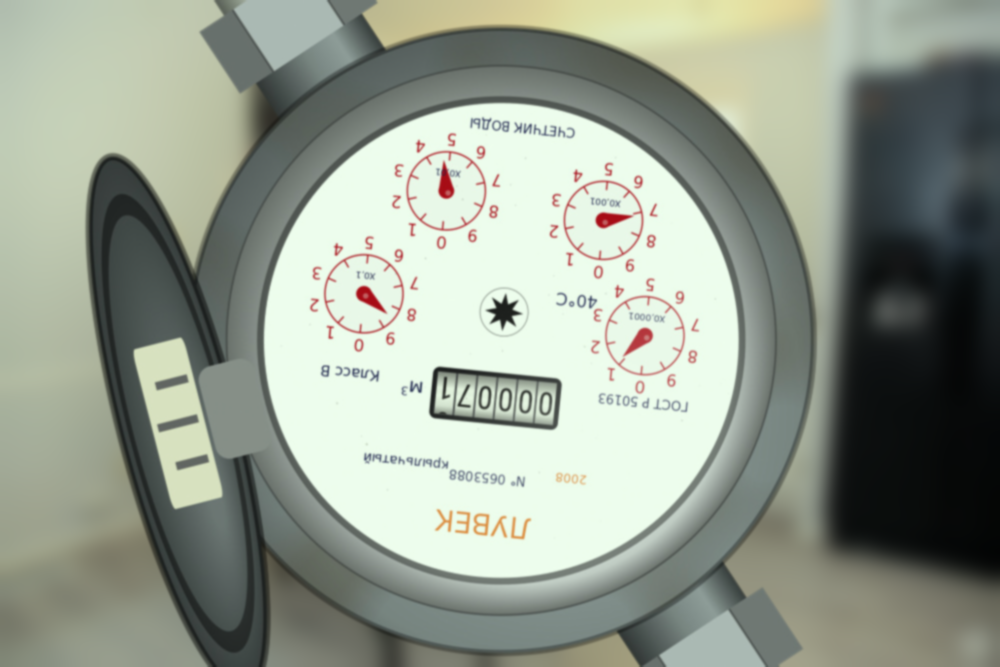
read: 70.8471 m³
